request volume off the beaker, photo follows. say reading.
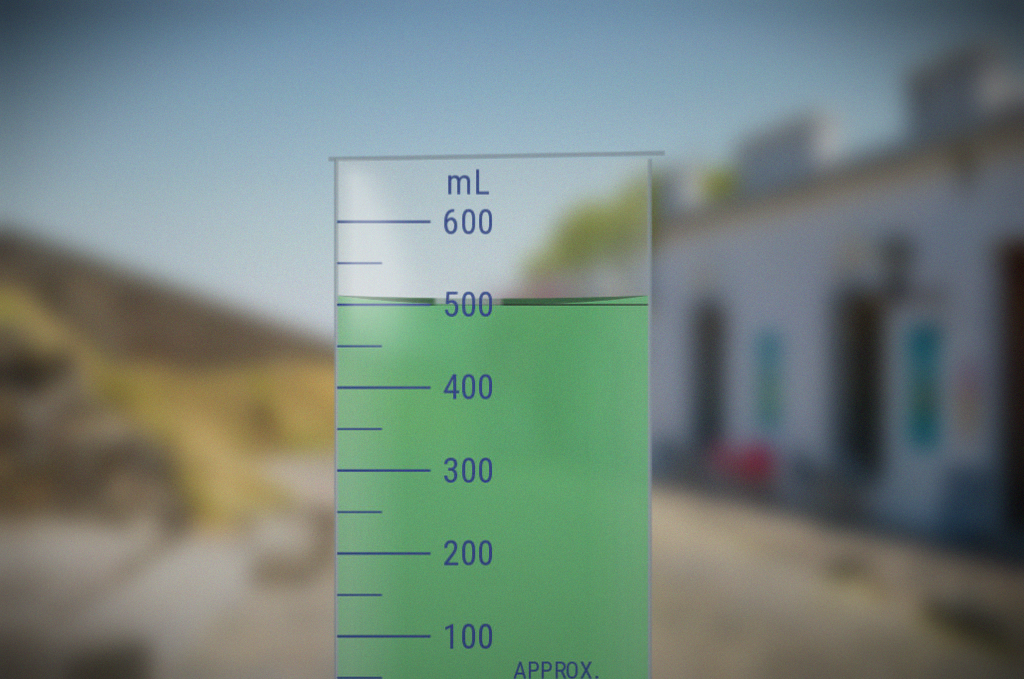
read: 500 mL
